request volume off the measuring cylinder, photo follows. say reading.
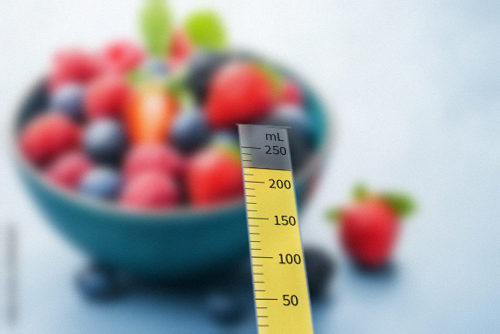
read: 220 mL
